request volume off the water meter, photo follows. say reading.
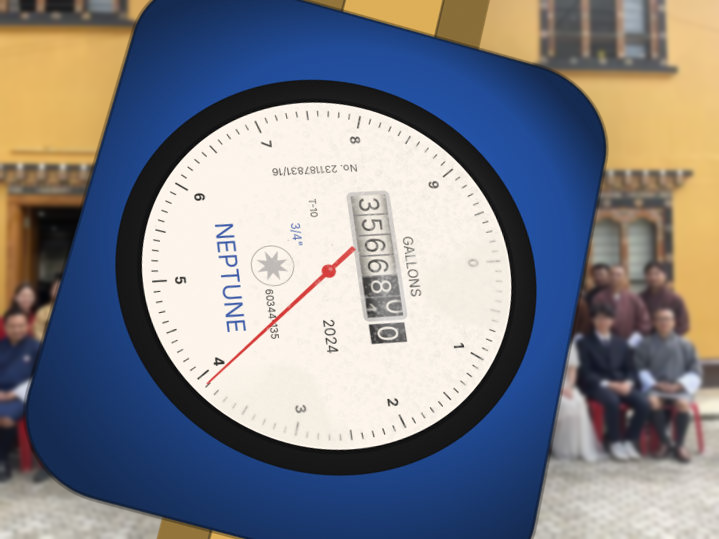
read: 3566803.9 gal
